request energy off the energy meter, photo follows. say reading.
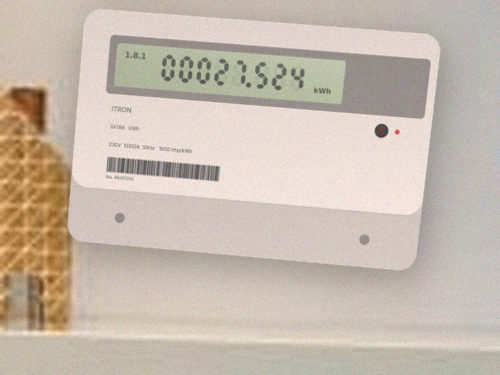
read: 27.524 kWh
